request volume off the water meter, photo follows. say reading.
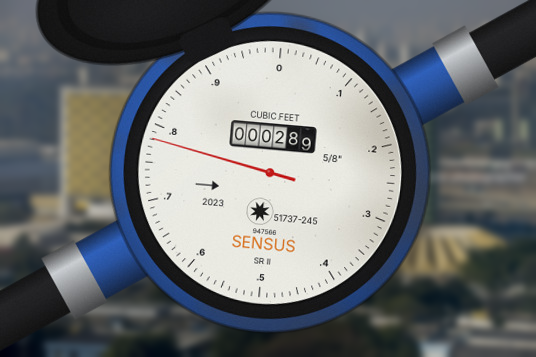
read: 288.78 ft³
